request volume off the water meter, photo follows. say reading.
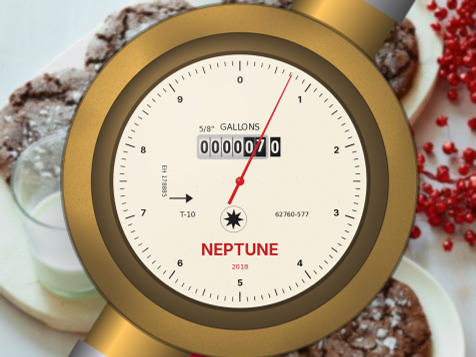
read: 70.7 gal
